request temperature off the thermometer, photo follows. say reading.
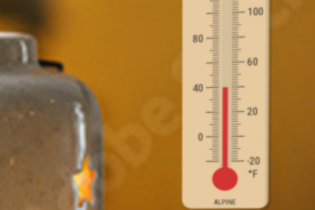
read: 40 °F
